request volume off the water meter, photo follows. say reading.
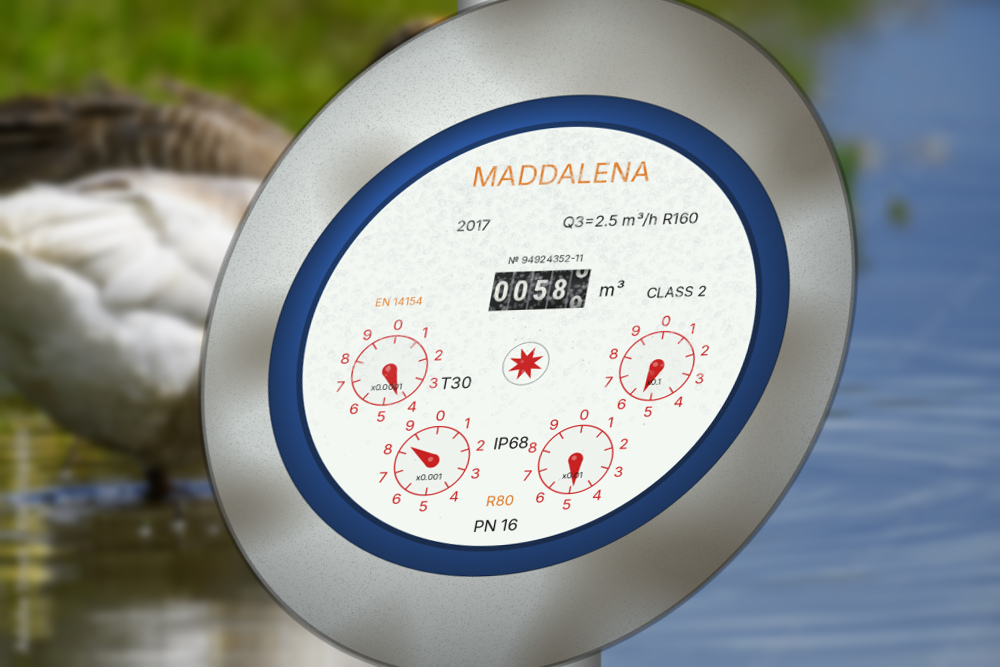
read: 588.5484 m³
